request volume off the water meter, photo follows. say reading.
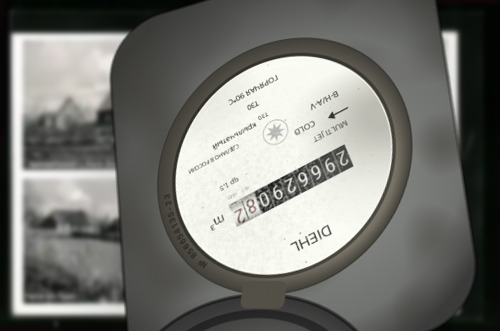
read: 2966290.82 m³
